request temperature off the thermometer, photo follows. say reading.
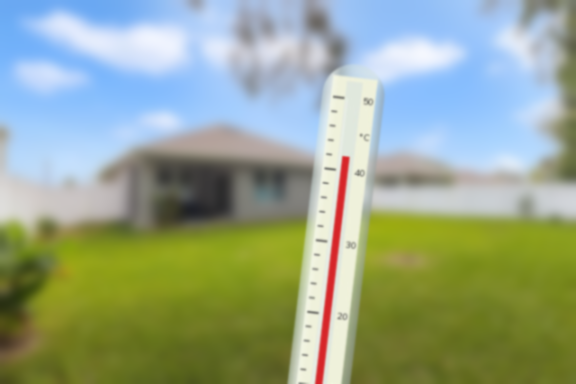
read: 42 °C
